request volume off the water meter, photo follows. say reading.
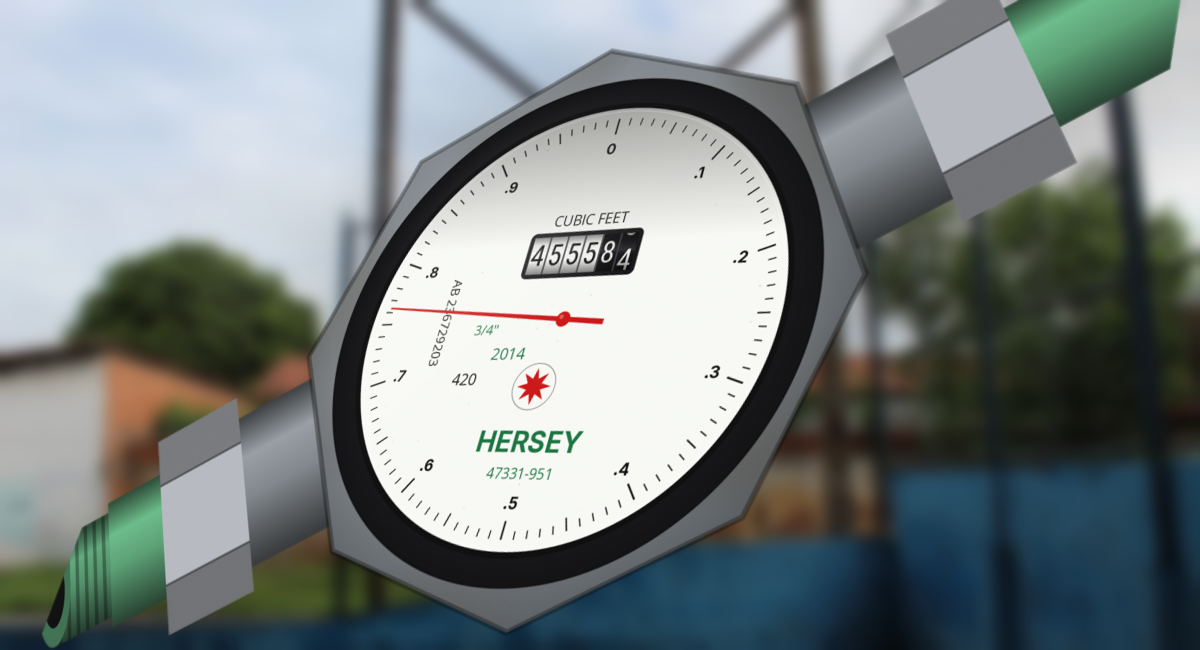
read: 455583.76 ft³
